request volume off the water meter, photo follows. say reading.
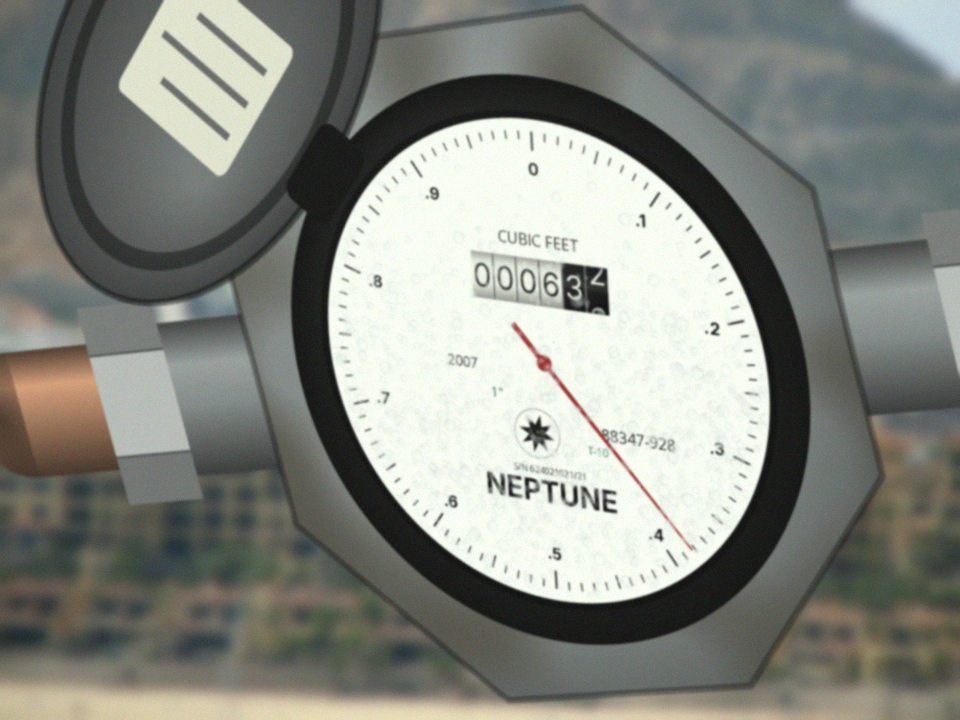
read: 632.38 ft³
